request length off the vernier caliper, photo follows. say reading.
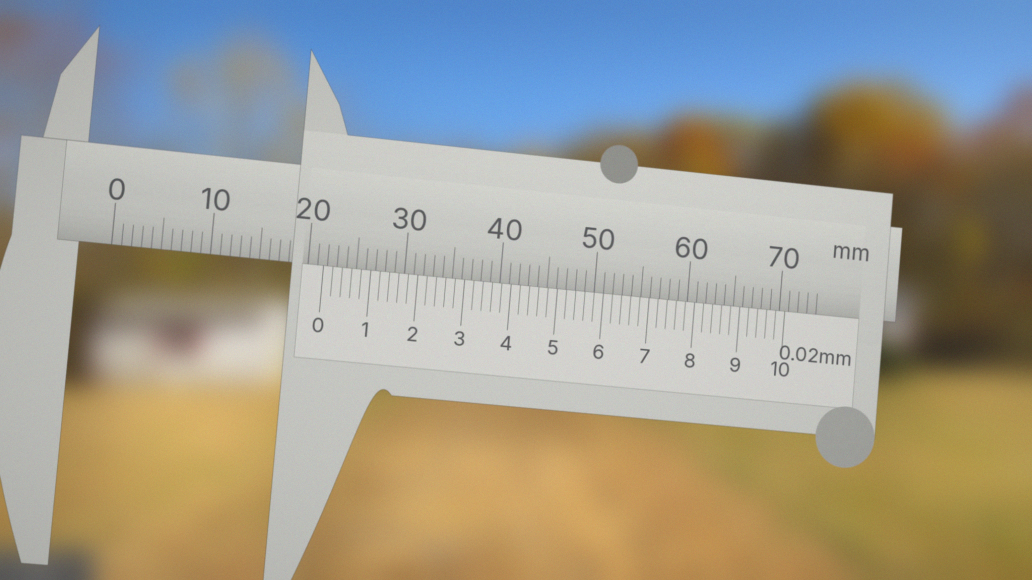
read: 21.6 mm
